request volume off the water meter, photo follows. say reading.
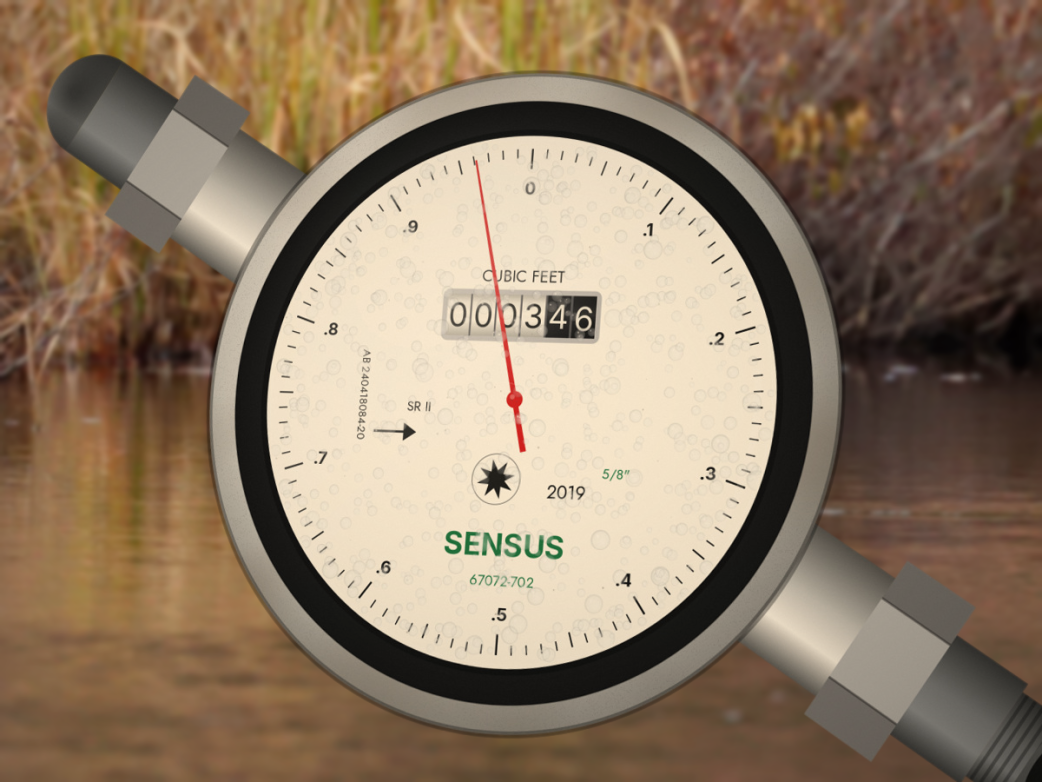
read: 345.96 ft³
